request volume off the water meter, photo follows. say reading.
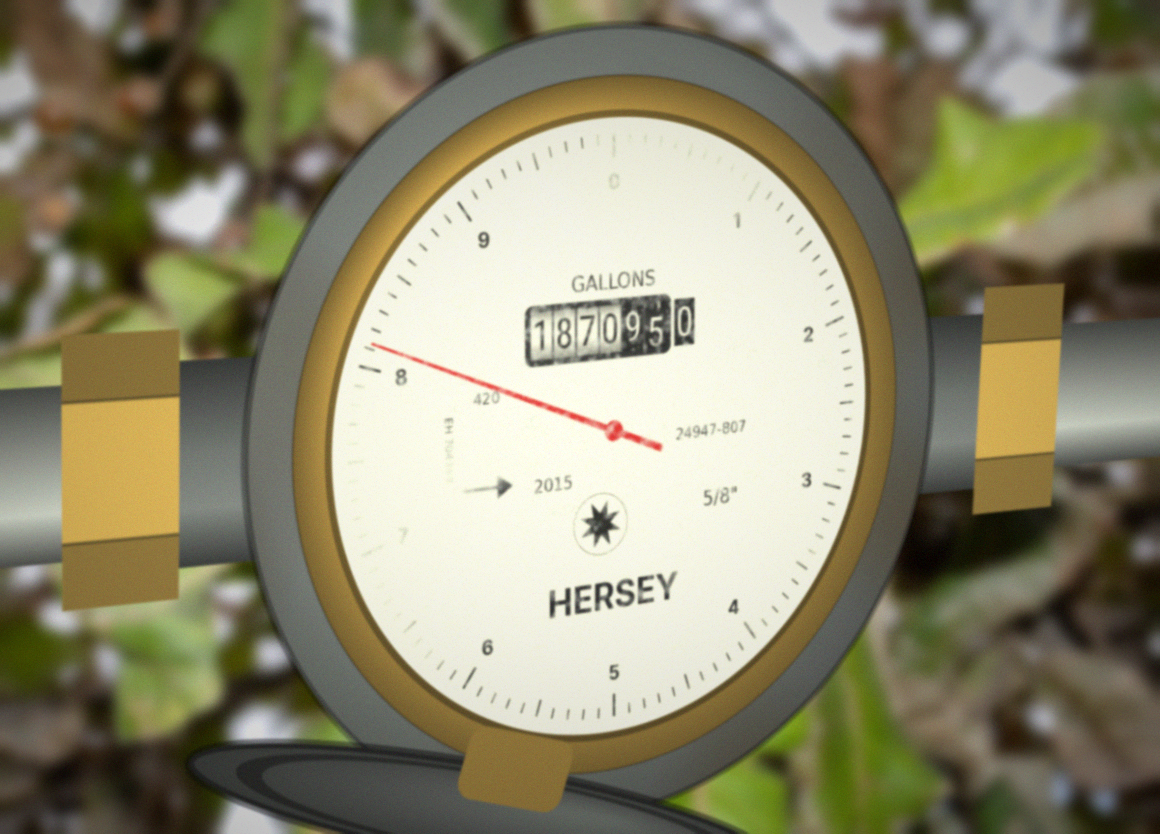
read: 1870948.1 gal
